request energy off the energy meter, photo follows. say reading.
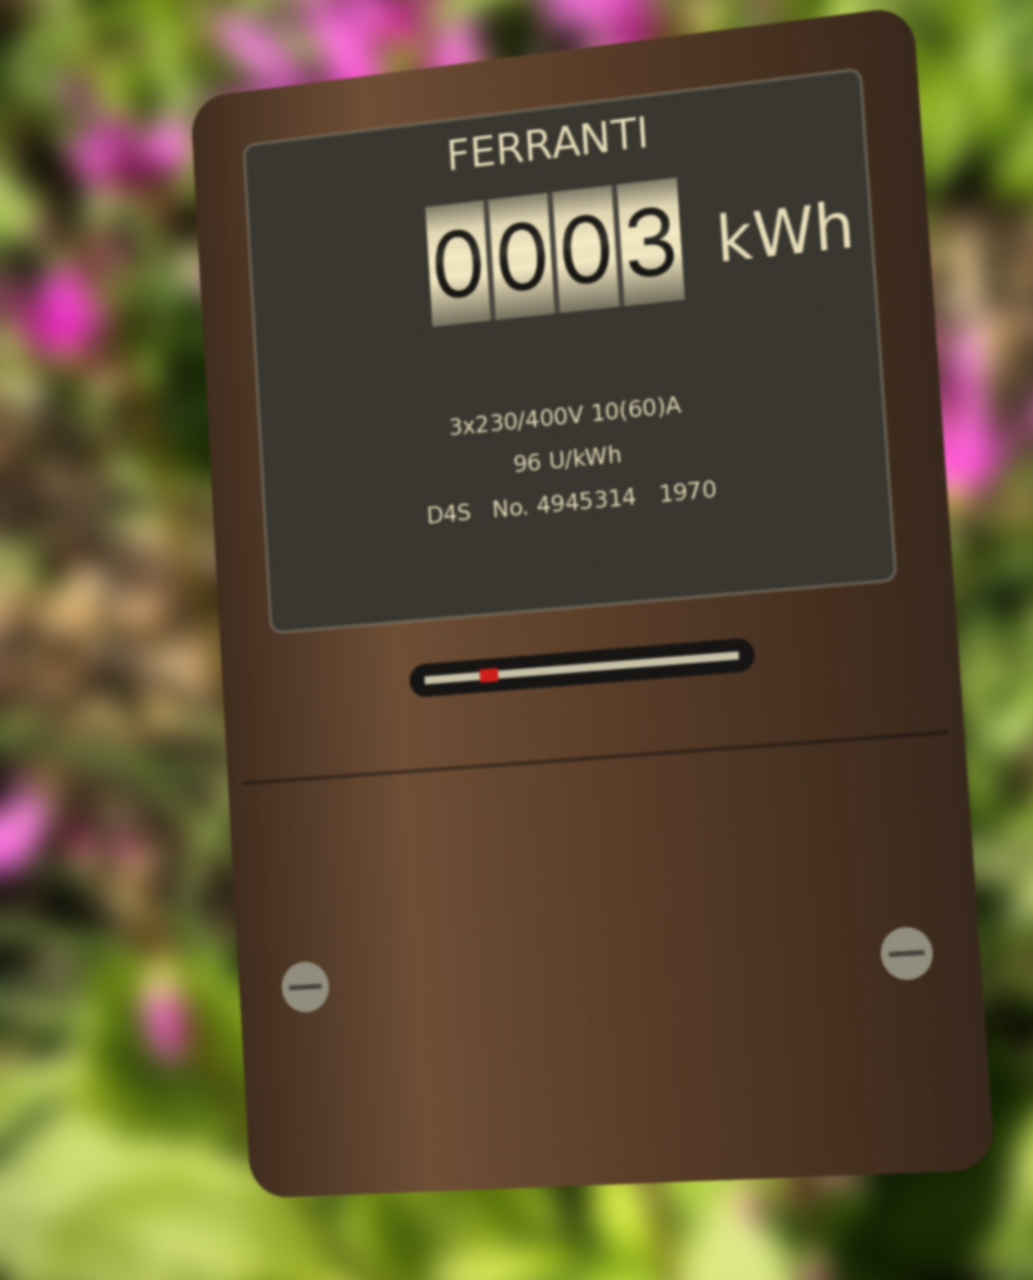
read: 3 kWh
